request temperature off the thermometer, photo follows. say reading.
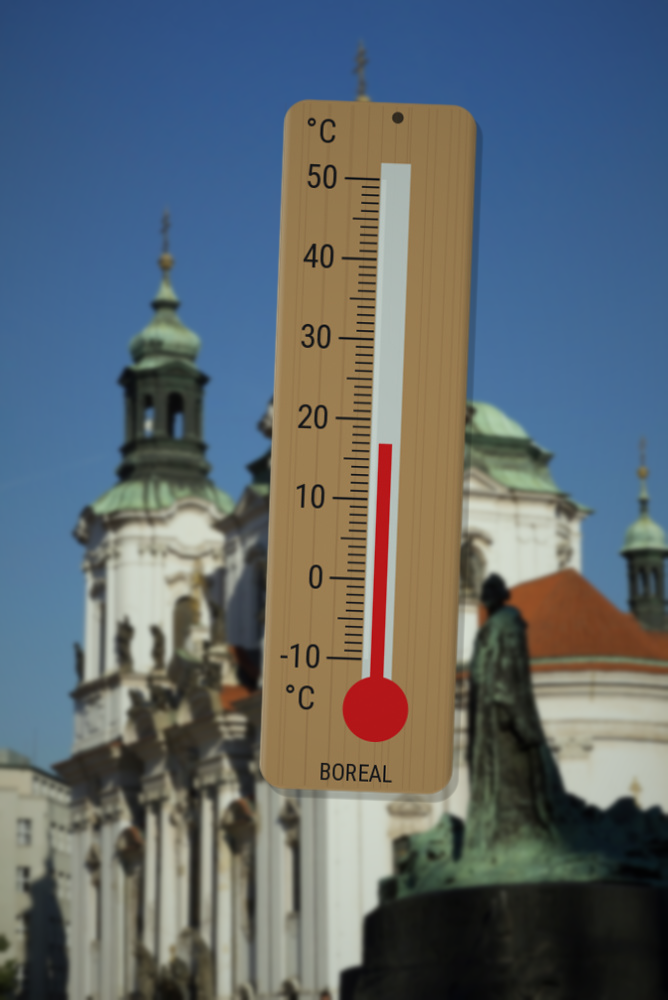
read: 17 °C
